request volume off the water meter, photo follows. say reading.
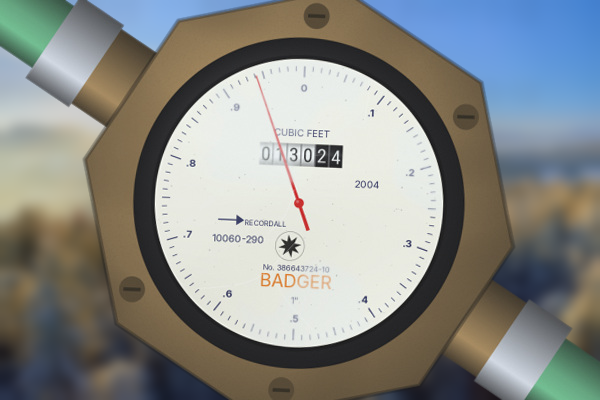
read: 13023.94 ft³
